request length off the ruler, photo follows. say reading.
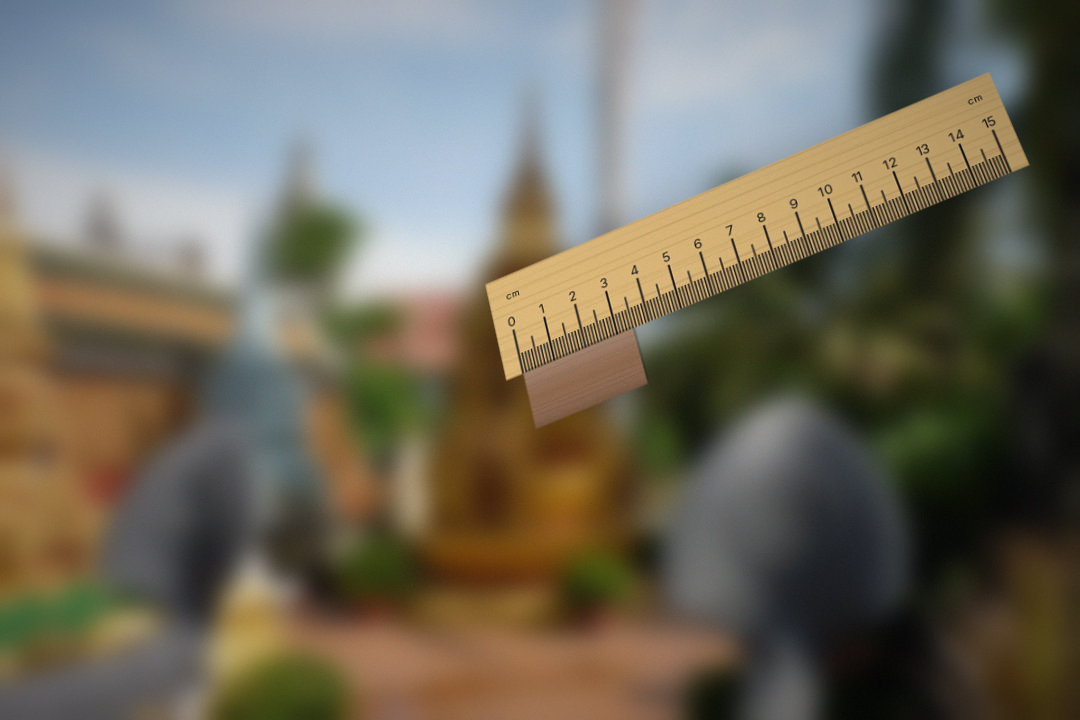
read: 3.5 cm
